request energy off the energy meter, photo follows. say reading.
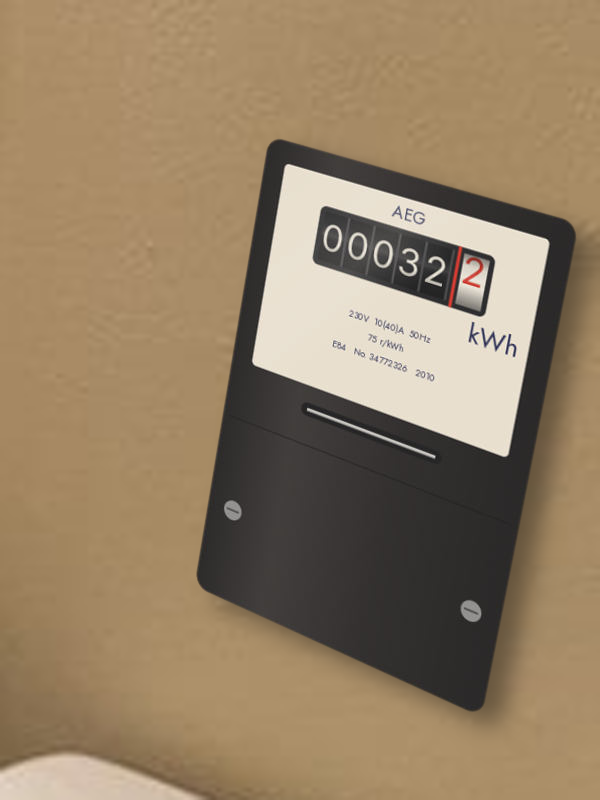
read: 32.2 kWh
